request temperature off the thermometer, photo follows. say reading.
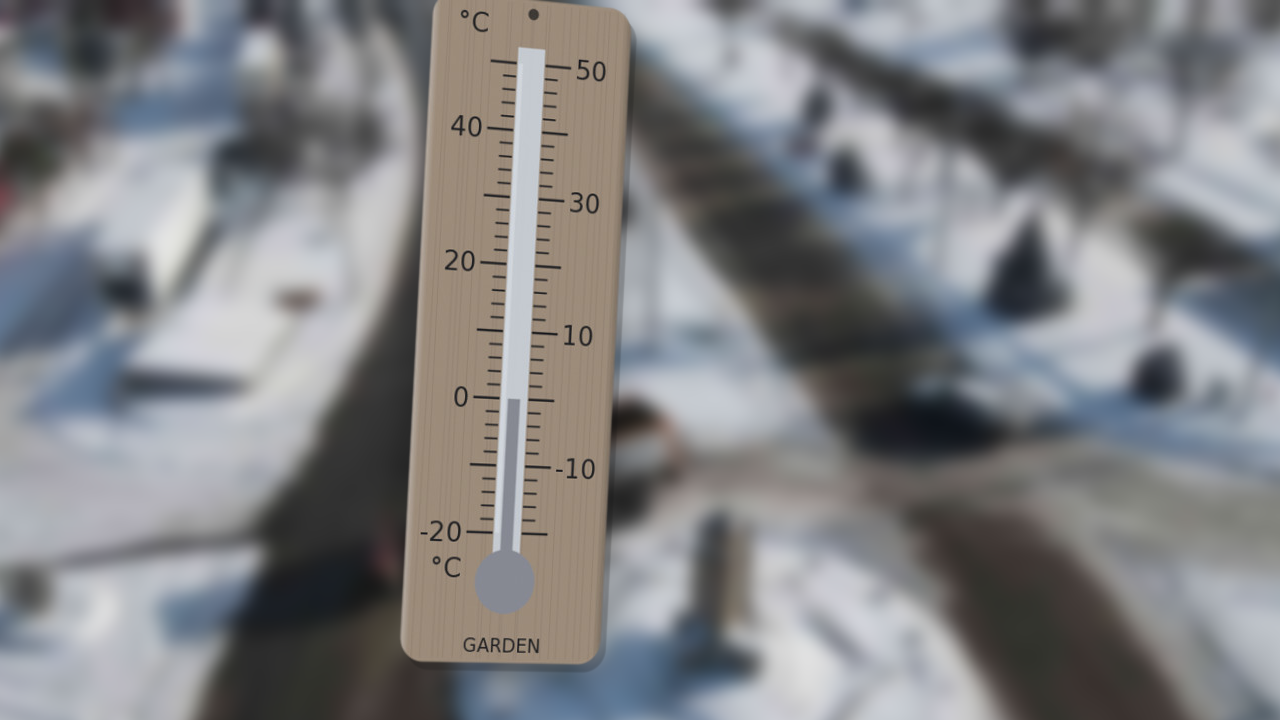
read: 0 °C
